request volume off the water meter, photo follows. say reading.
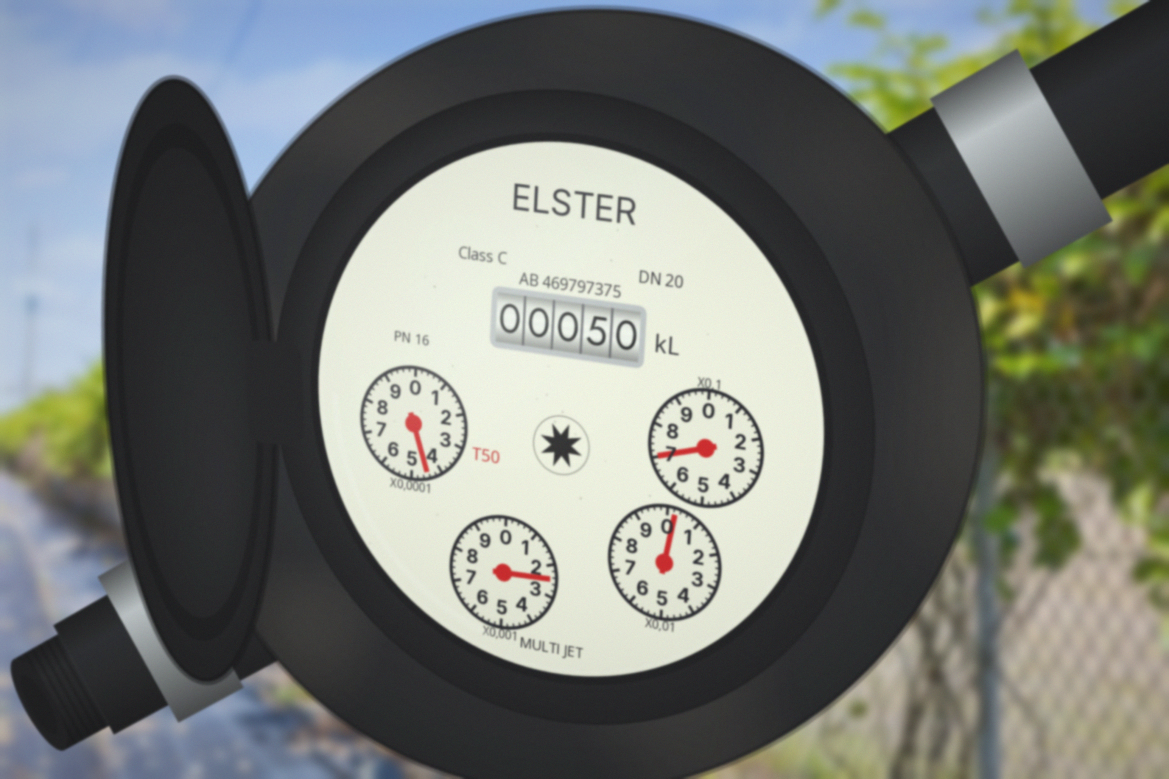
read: 50.7024 kL
